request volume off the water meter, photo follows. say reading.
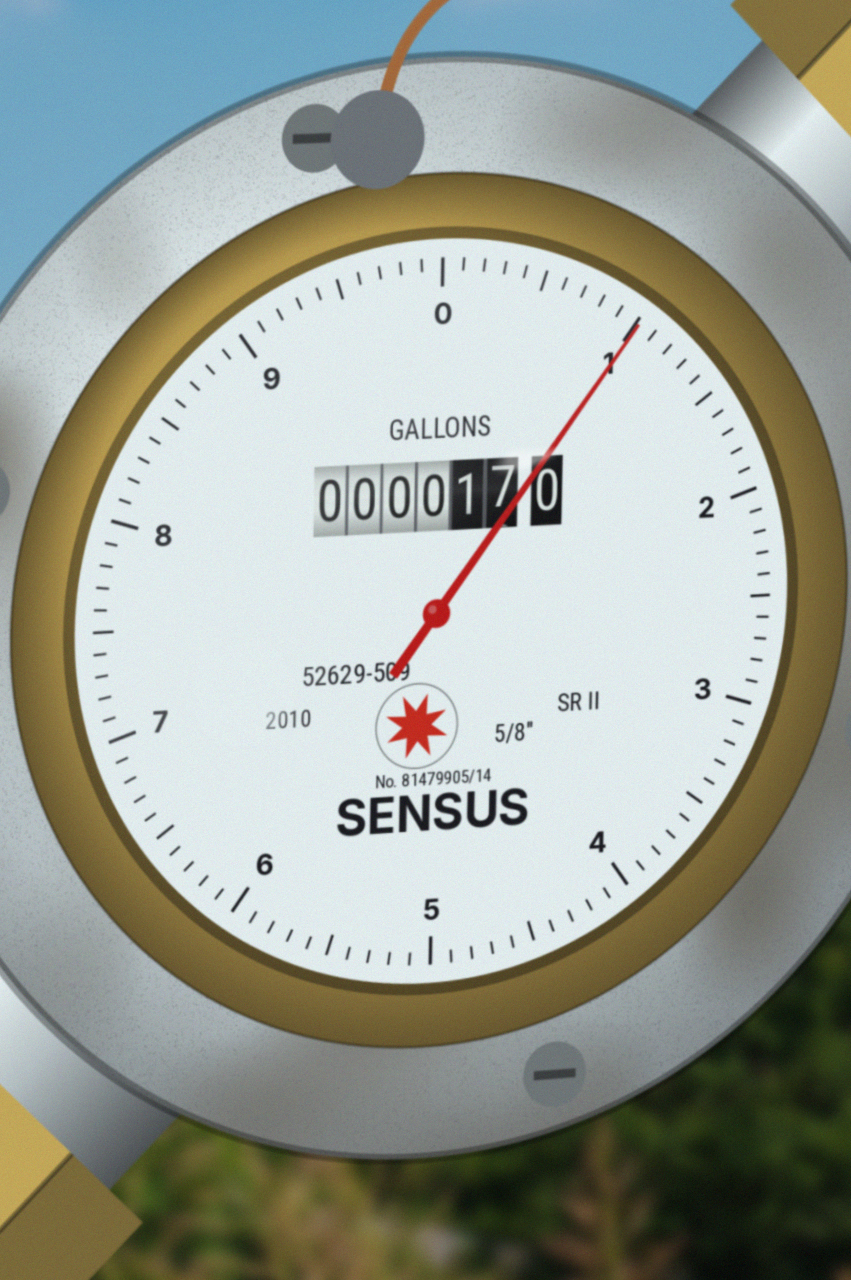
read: 171.0 gal
